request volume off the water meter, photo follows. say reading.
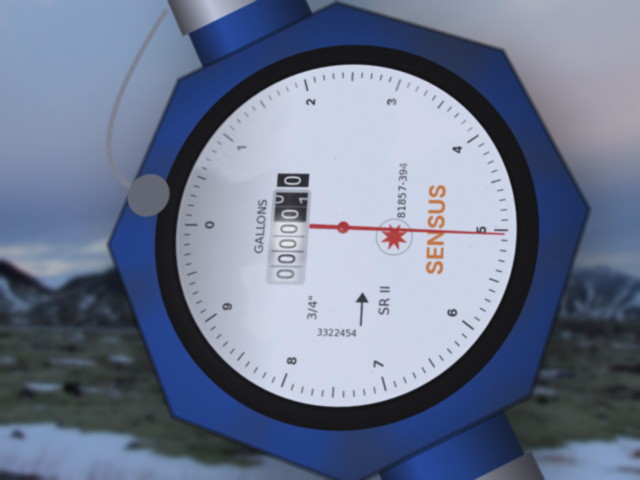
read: 5.0 gal
